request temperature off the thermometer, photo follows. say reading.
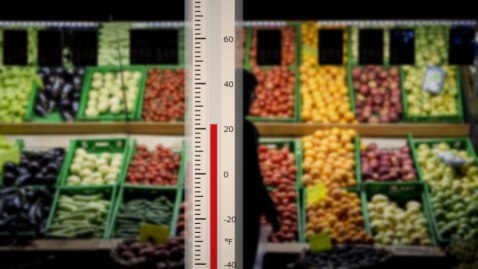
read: 22 °F
